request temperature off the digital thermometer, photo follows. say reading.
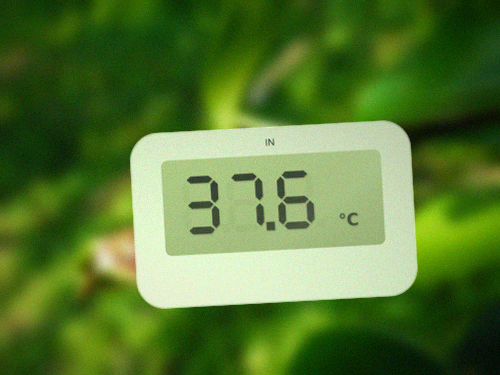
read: 37.6 °C
